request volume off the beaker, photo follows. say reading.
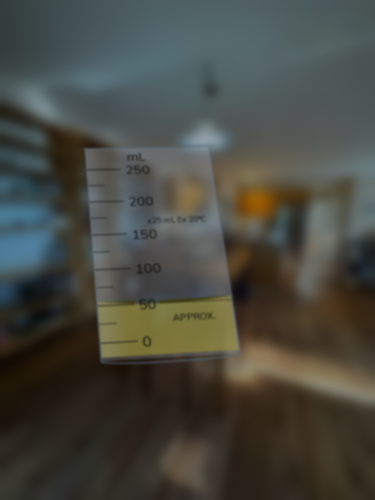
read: 50 mL
